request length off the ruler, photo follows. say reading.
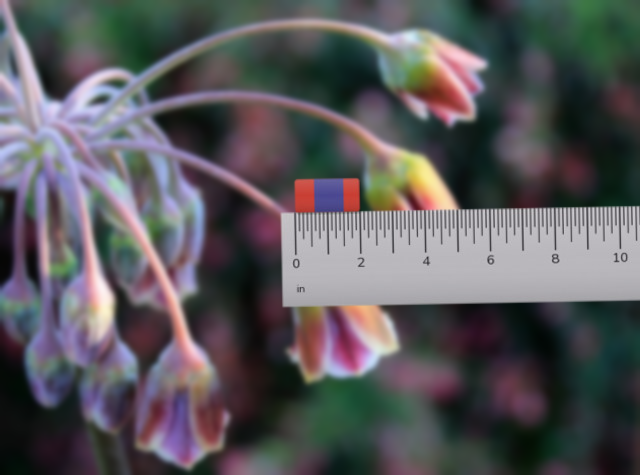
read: 2 in
